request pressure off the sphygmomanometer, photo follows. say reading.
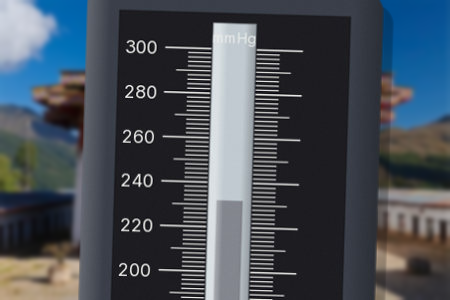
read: 232 mmHg
